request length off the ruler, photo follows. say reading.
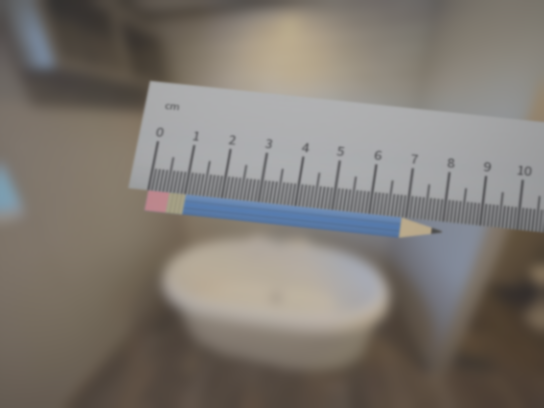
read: 8 cm
